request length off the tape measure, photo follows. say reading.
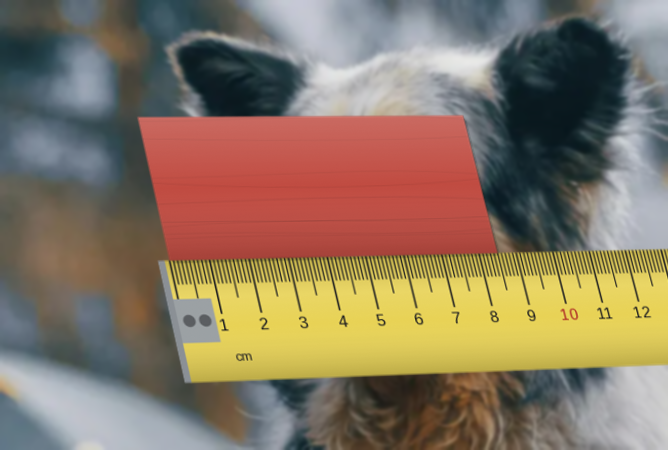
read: 8.5 cm
